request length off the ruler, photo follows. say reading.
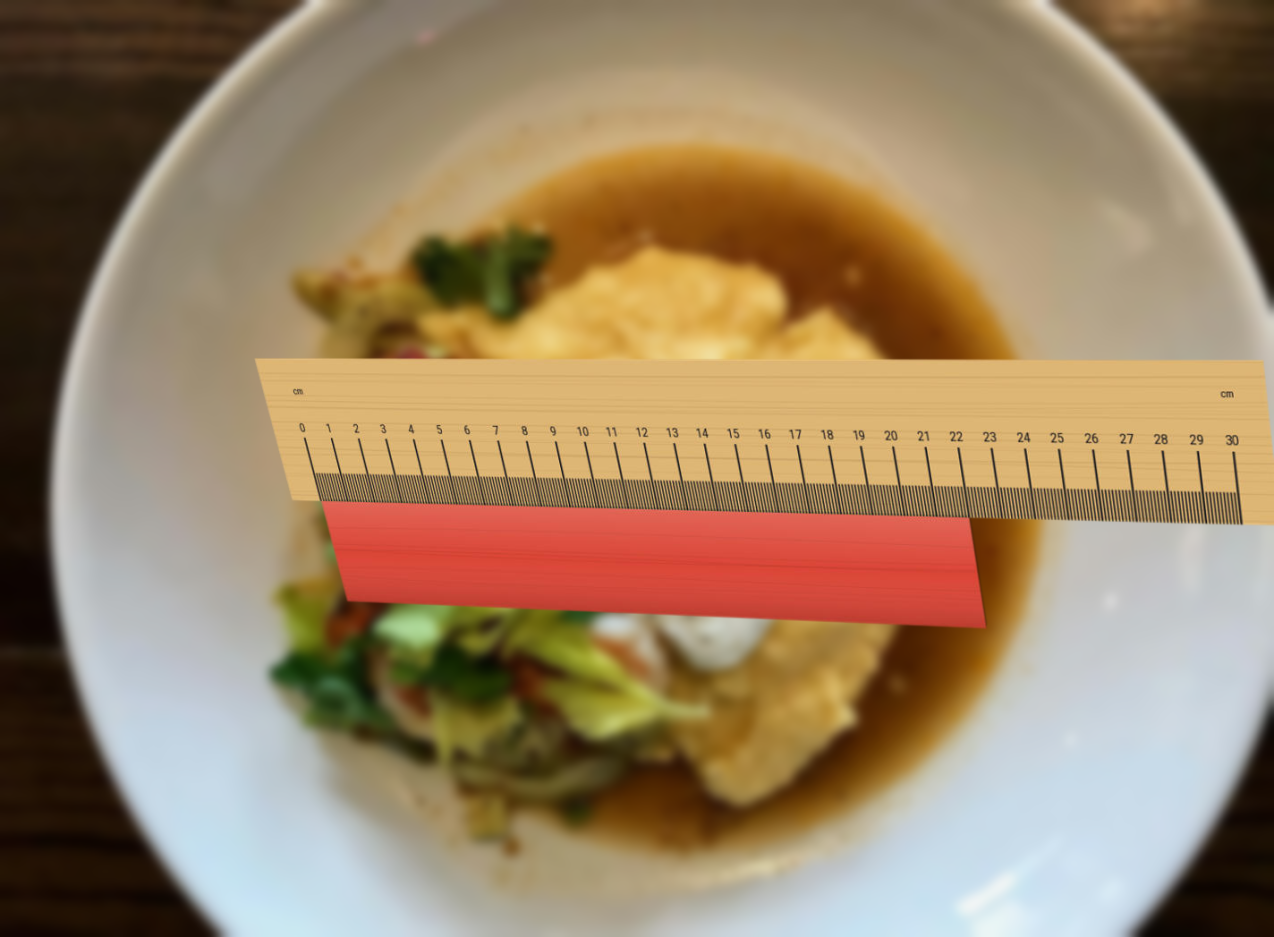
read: 22 cm
